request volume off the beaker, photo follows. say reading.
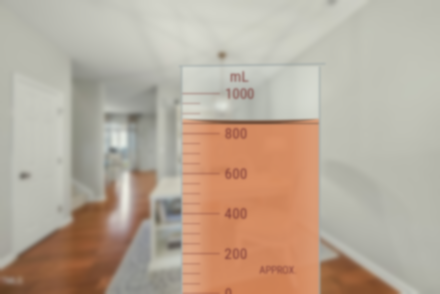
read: 850 mL
